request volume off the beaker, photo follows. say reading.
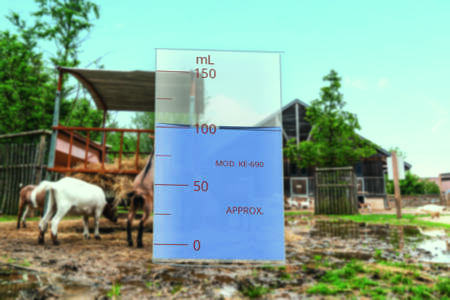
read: 100 mL
